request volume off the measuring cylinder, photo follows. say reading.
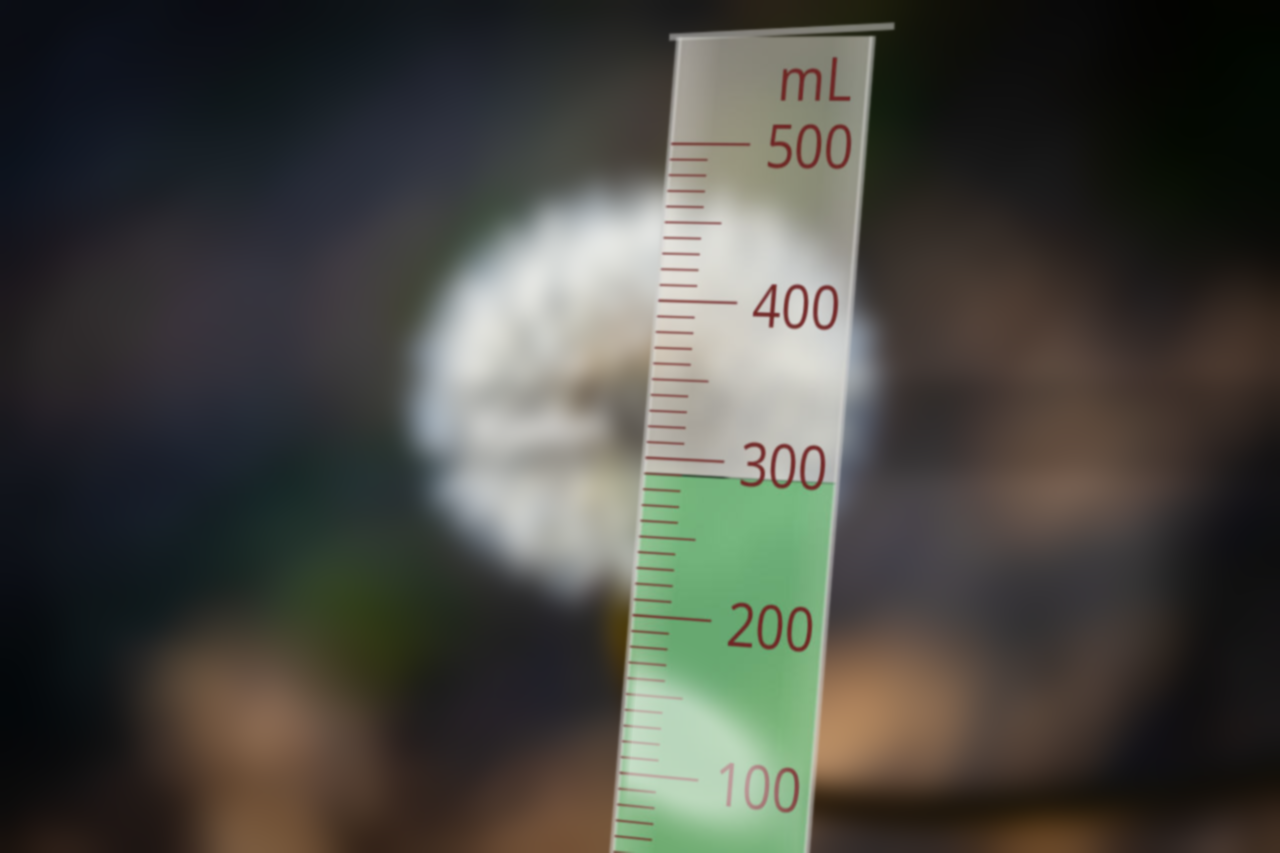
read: 290 mL
